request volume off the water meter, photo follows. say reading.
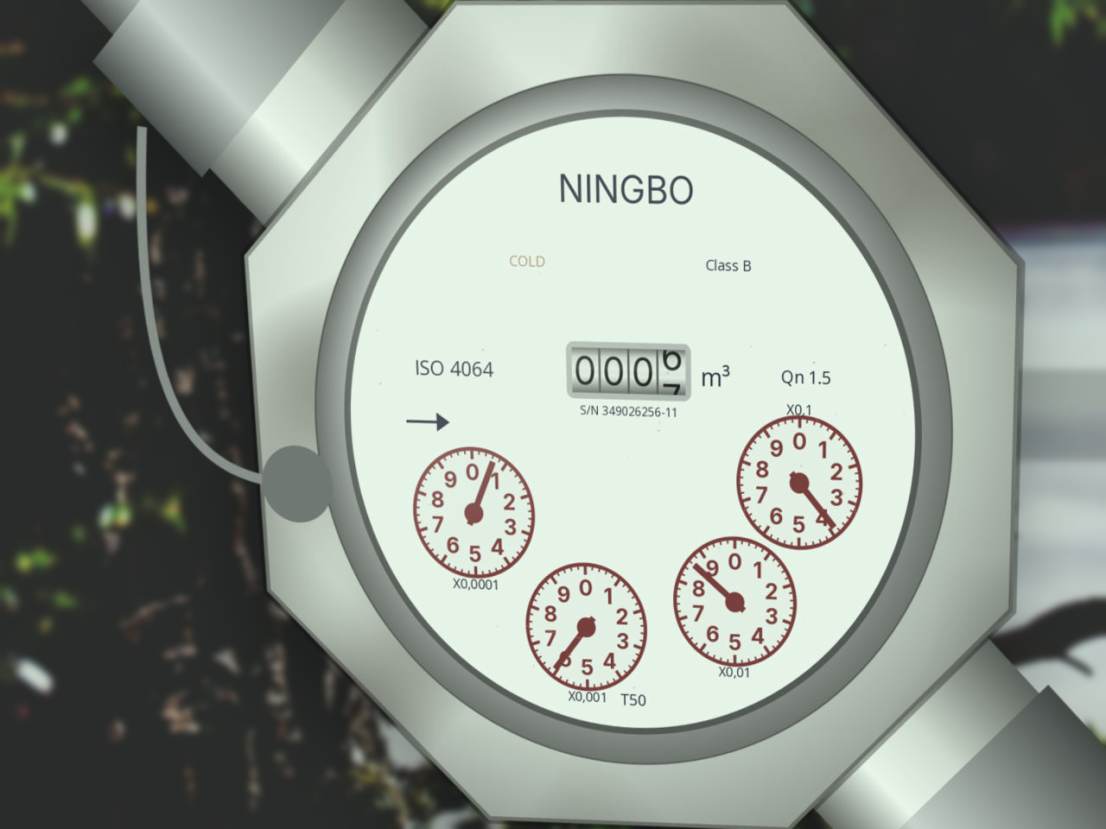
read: 6.3860 m³
